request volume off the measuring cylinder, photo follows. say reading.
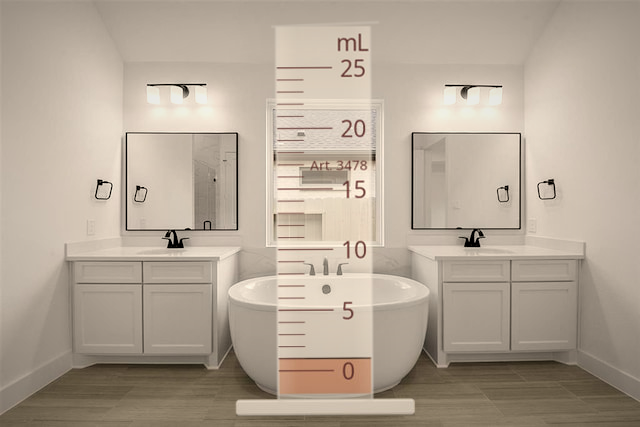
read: 1 mL
